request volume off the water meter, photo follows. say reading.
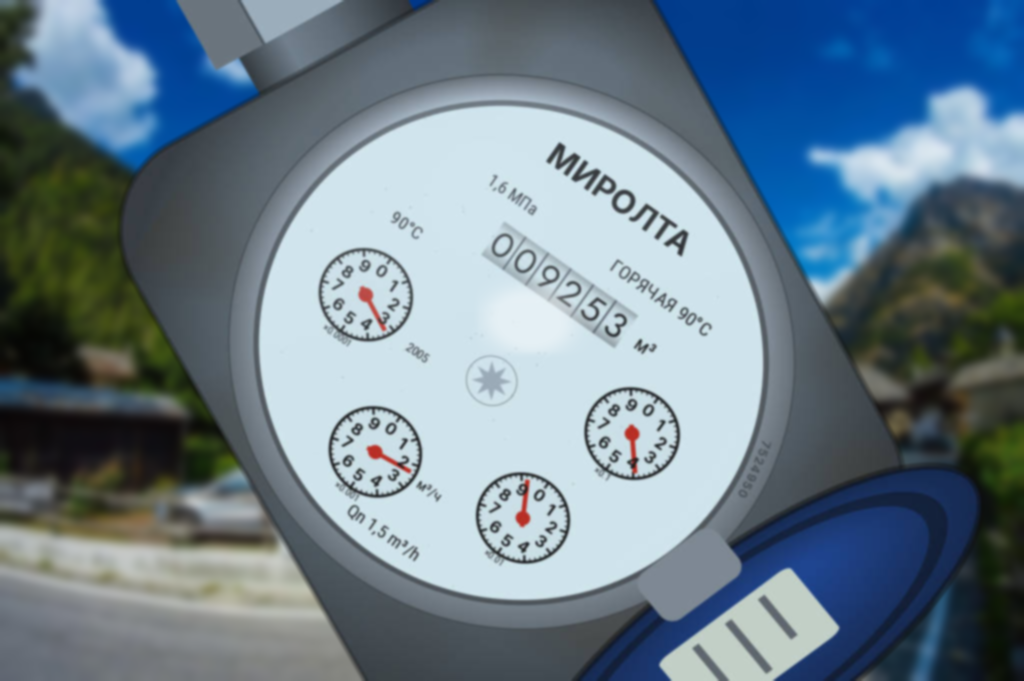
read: 9253.3923 m³
